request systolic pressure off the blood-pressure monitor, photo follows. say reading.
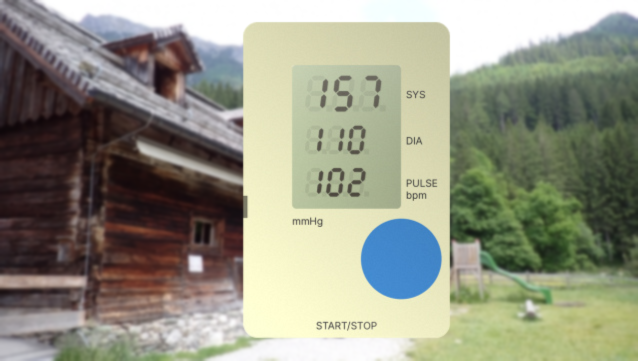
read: 157 mmHg
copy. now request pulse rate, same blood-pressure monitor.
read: 102 bpm
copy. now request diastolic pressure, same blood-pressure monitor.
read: 110 mmHg
